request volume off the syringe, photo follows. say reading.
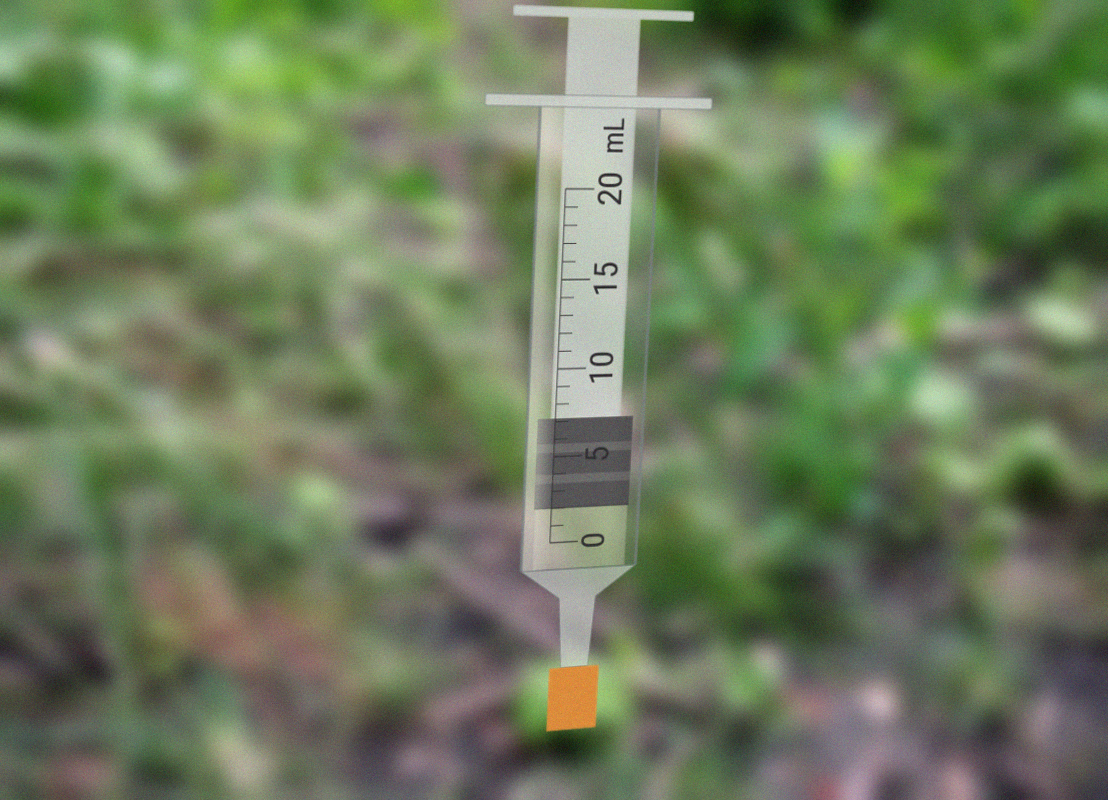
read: 2 mL
